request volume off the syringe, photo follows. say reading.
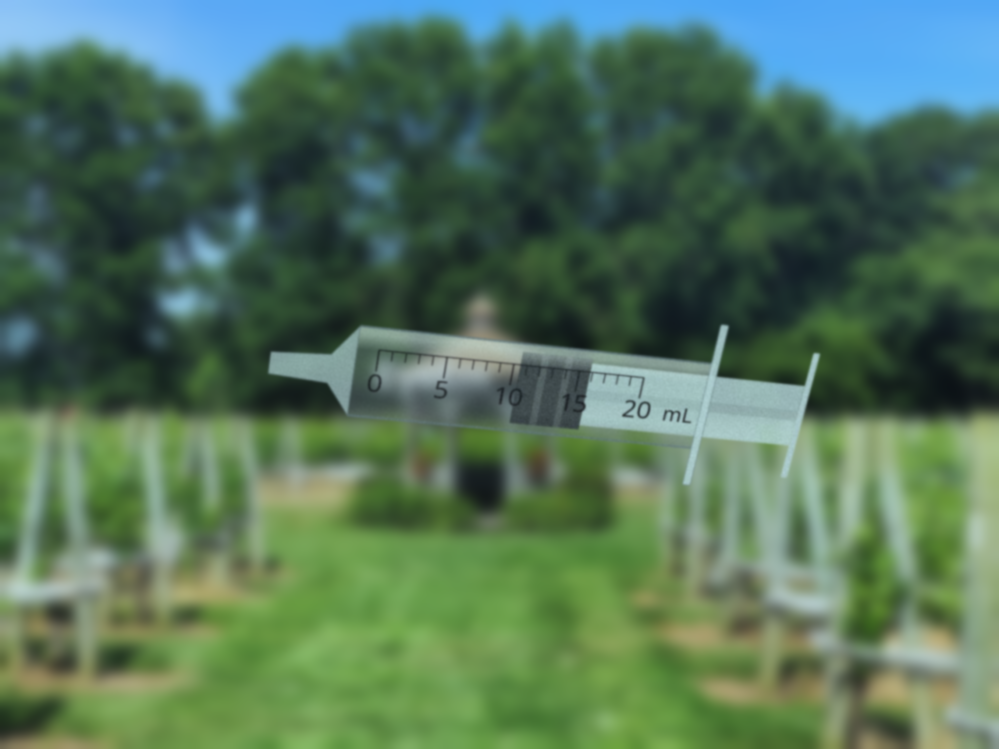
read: 10.5 mL
